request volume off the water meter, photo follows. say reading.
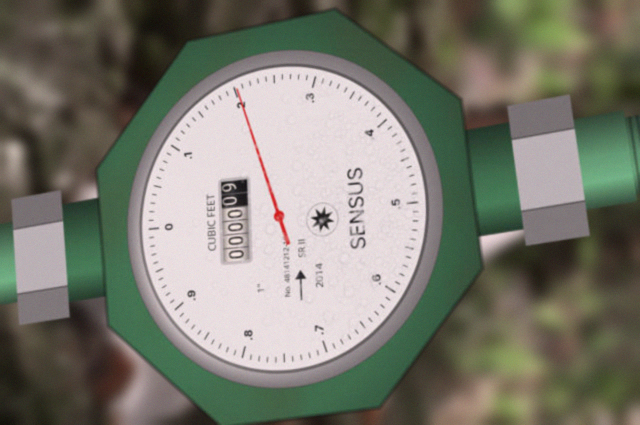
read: 9.20 ft³
